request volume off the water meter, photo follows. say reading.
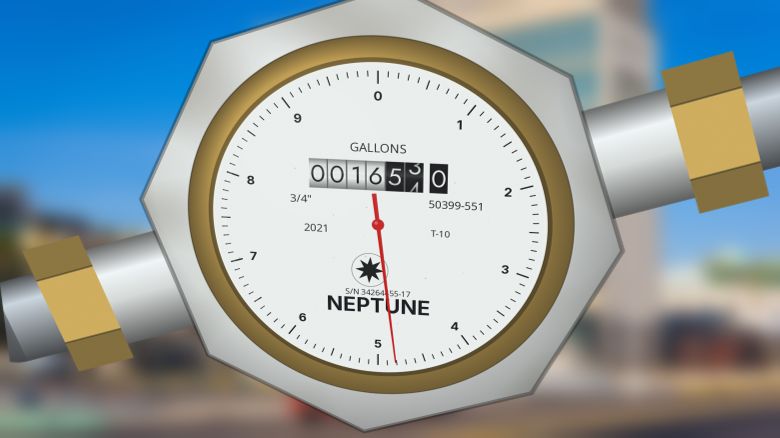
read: 16534.8 gal
